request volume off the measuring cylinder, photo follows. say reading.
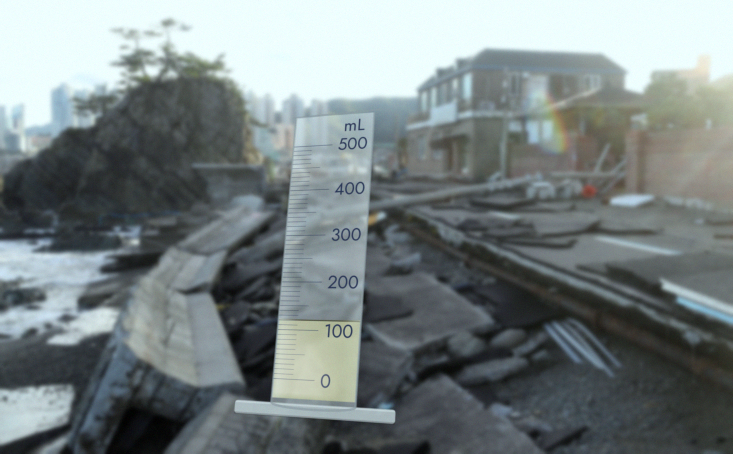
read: 120 mL
